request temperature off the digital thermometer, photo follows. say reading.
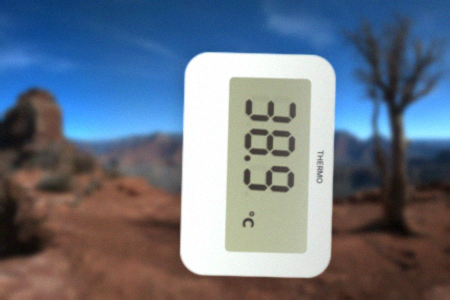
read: 38.9 °C
